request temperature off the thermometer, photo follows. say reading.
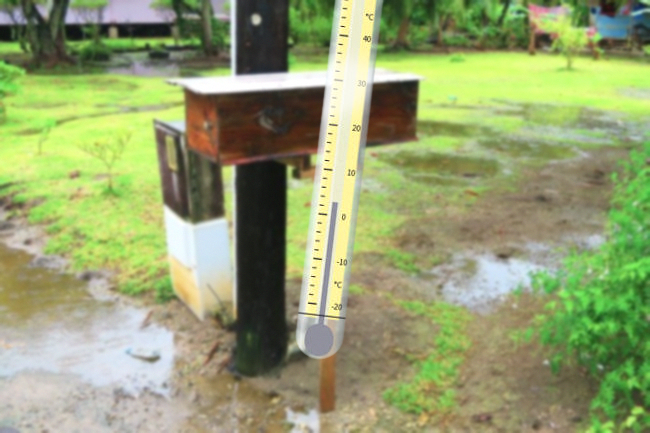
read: 3 °C
